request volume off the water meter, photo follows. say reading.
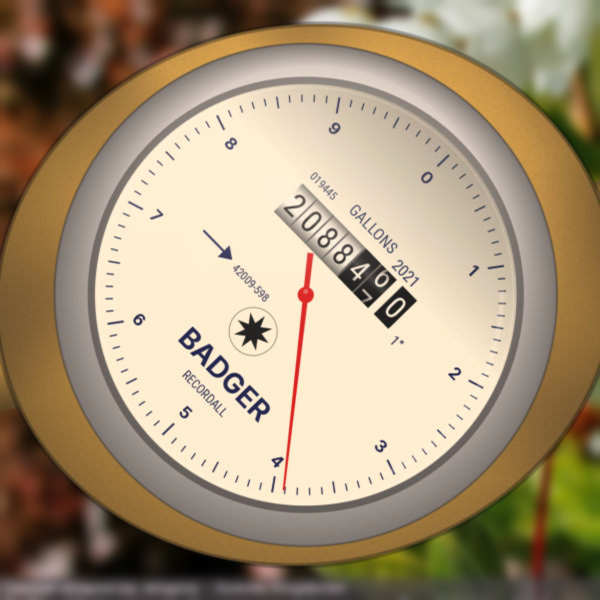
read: 2088463.9 gal
